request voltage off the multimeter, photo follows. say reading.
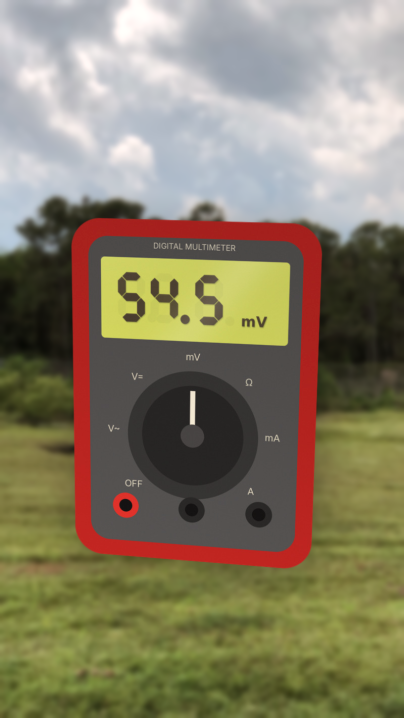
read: 54.5 mV
